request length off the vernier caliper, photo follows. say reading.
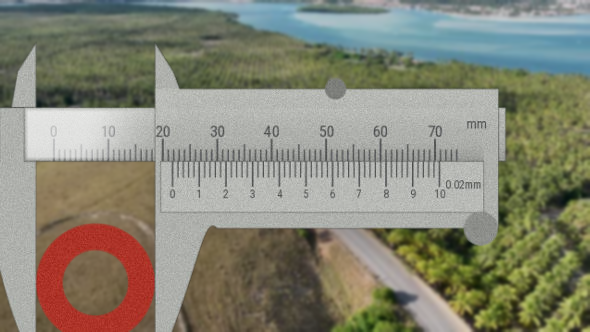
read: 21.8 mm
